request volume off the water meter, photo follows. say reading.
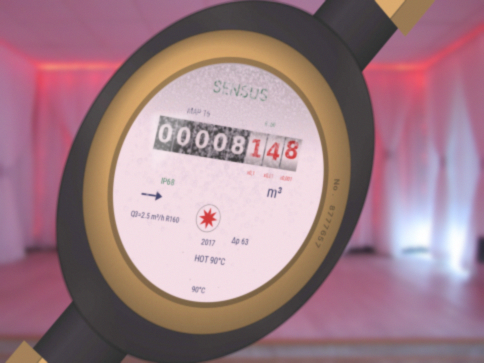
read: 8.148 m³
